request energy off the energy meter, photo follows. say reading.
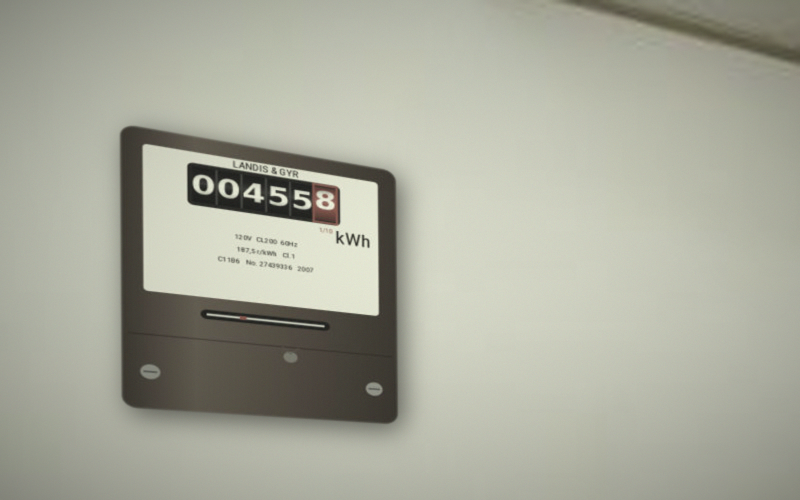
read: 455.8 kWh
